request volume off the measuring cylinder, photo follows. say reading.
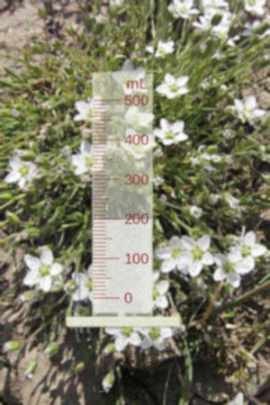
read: 200 mL
